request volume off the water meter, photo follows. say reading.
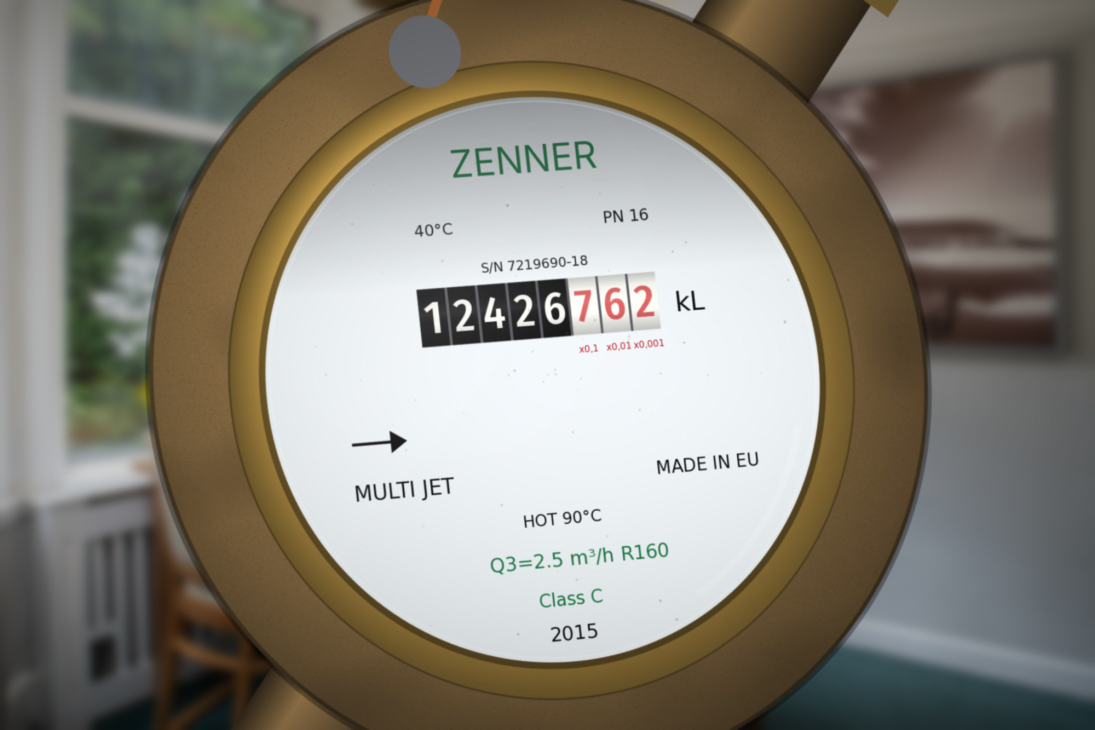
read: 12426.762 kL
